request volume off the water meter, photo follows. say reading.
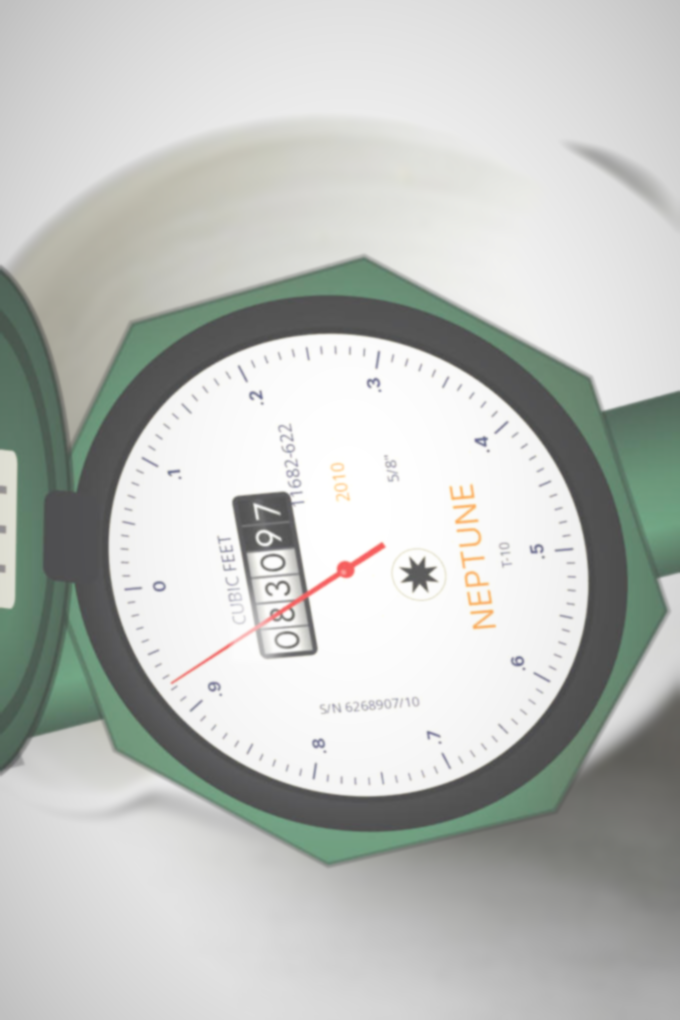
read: 83096.92 ft³
